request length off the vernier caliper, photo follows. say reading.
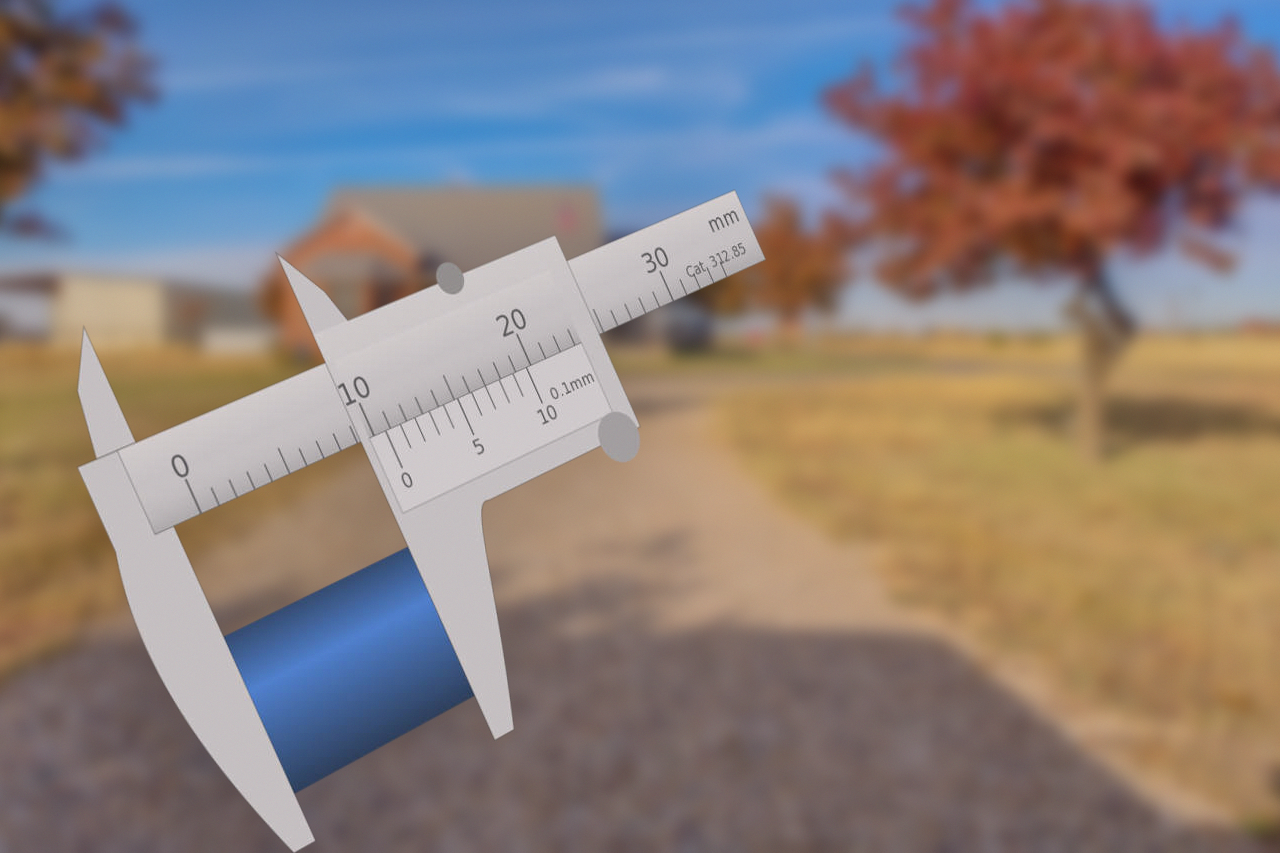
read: 10.7 mm
